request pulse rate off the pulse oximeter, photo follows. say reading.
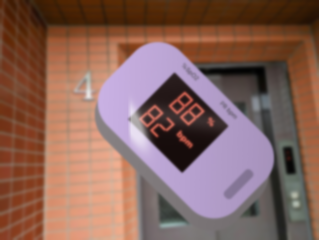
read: 82 bpm
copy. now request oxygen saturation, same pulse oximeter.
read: 88 %
